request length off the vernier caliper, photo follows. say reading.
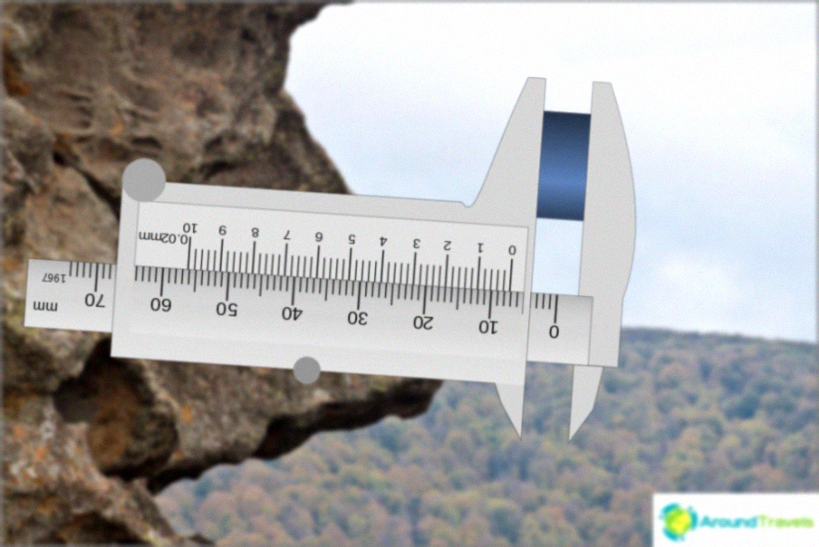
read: 7.2 mm
